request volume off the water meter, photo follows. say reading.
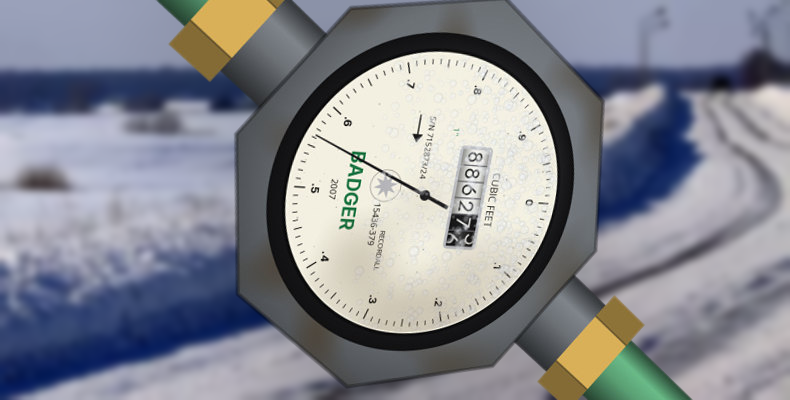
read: 886275.56 ft³
